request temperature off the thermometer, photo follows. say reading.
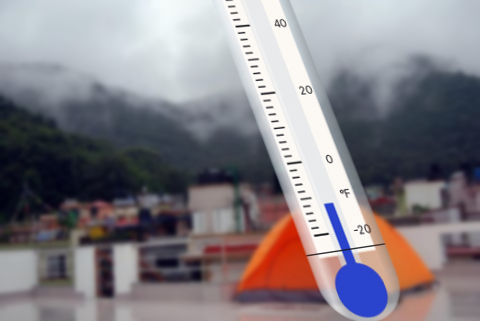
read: -12 °F
